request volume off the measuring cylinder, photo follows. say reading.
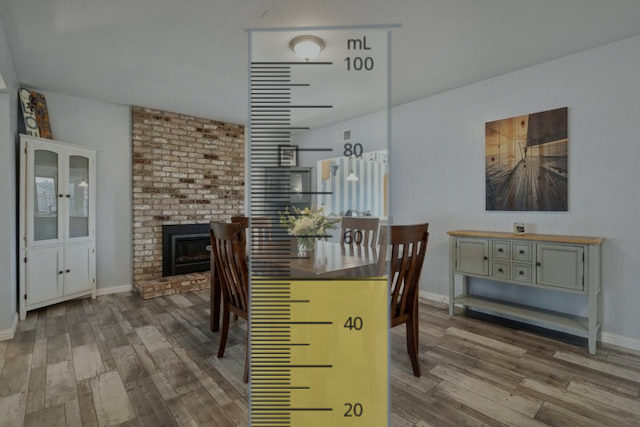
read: 50 mL
